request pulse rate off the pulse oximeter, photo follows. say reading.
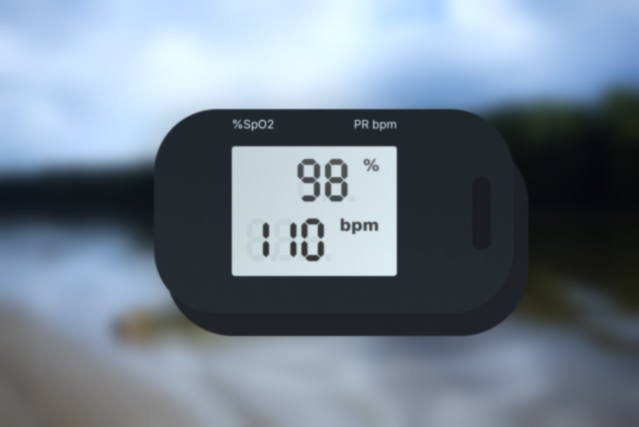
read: 110 bpm
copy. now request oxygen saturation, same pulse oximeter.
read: 98 %
